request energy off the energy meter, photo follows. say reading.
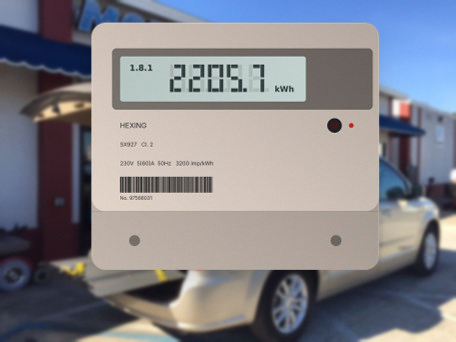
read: 2205.7 kWh
